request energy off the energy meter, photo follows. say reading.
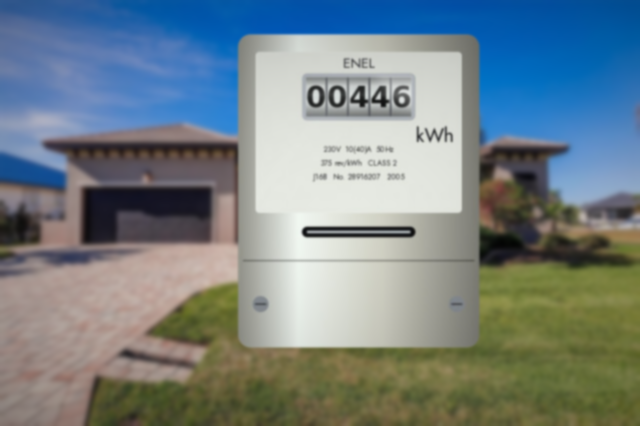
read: 446 kWh
